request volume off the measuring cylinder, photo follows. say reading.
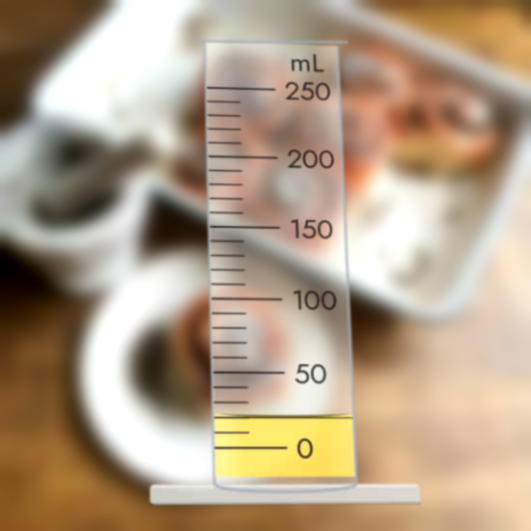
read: 20 mL
